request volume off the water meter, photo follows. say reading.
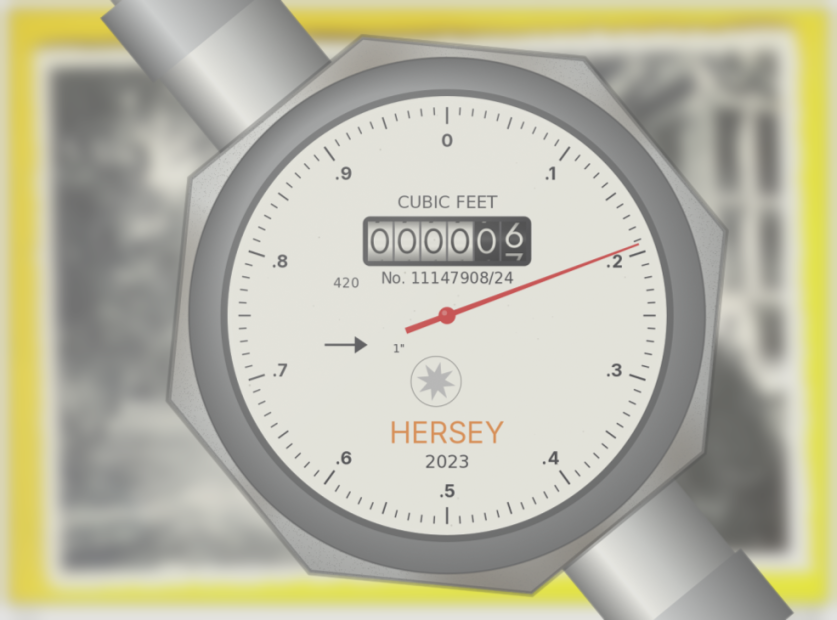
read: 6.19 ft³
